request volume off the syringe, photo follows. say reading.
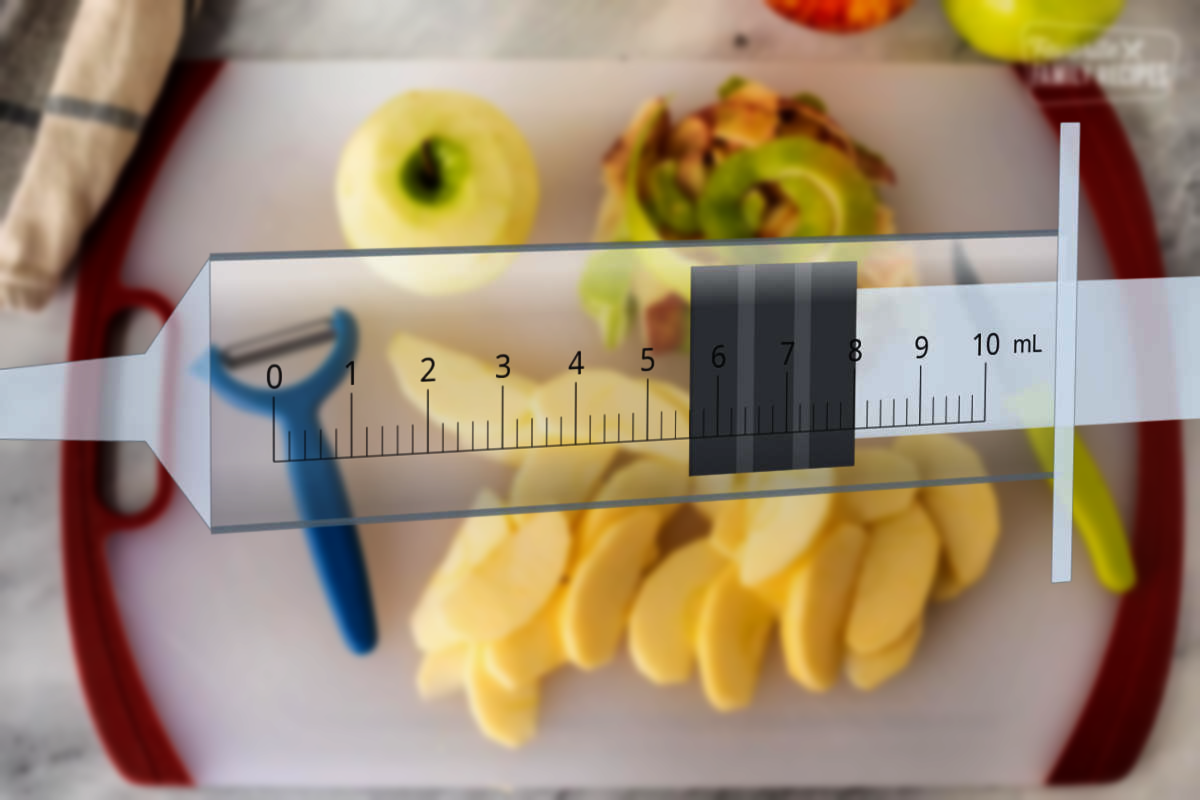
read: 5.6 mL
